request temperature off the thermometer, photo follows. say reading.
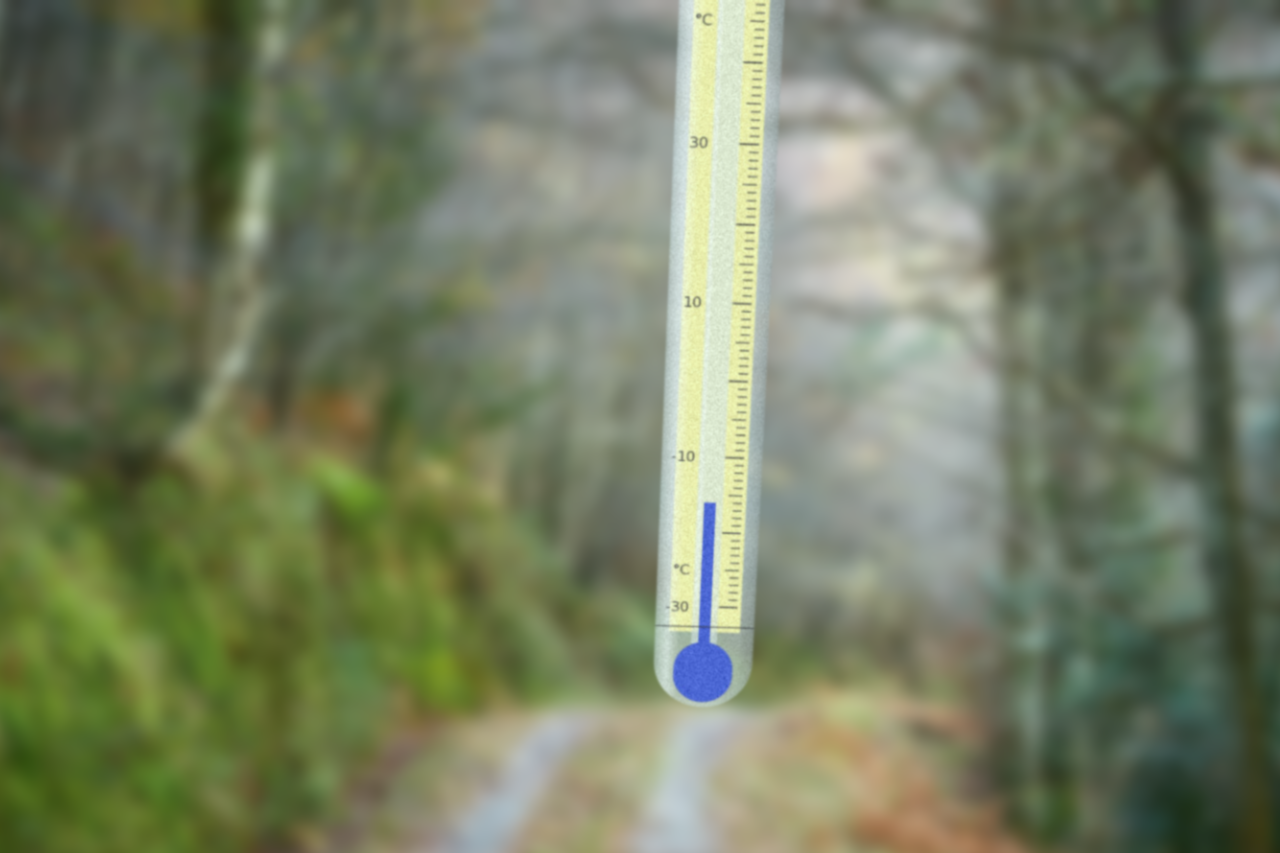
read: -16 °C
